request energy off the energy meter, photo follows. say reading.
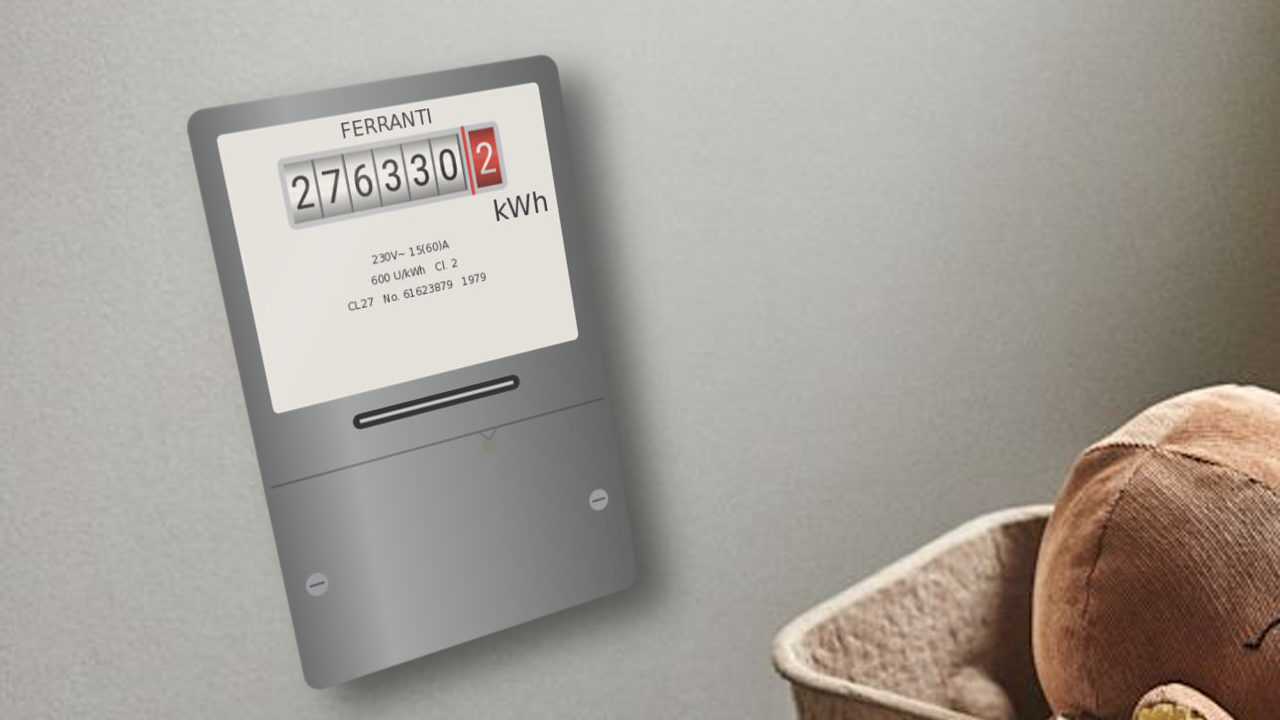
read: 276330.2 kWh
